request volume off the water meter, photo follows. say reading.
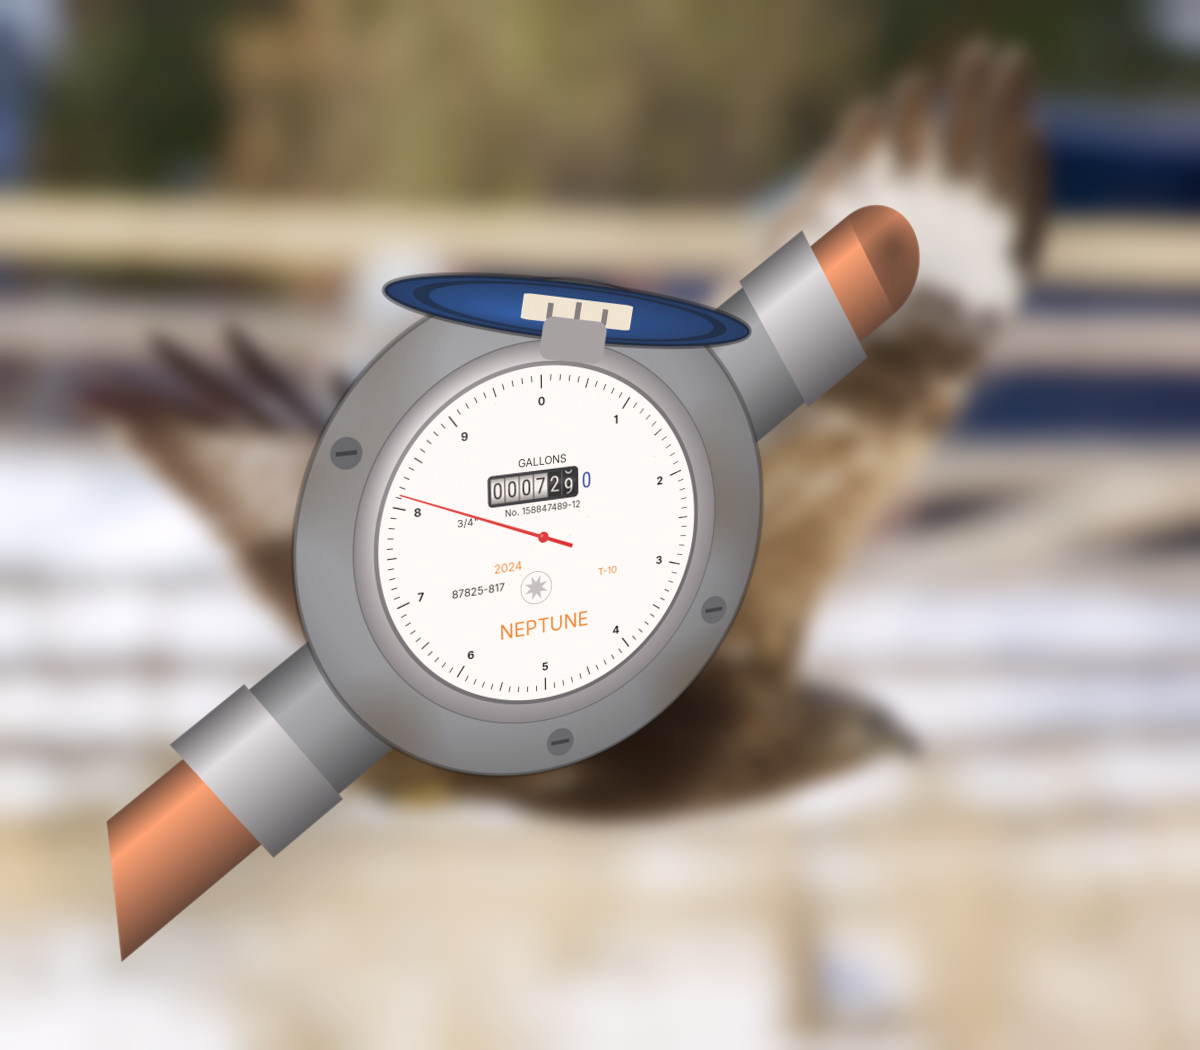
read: 7288.1 gal
